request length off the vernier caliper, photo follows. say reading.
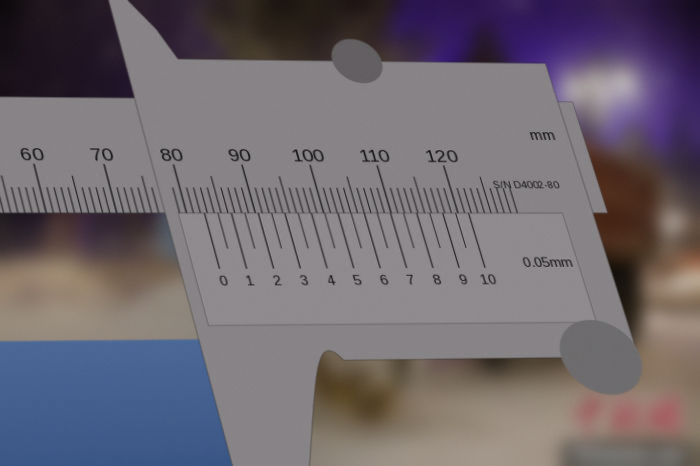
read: 82.6 mm
